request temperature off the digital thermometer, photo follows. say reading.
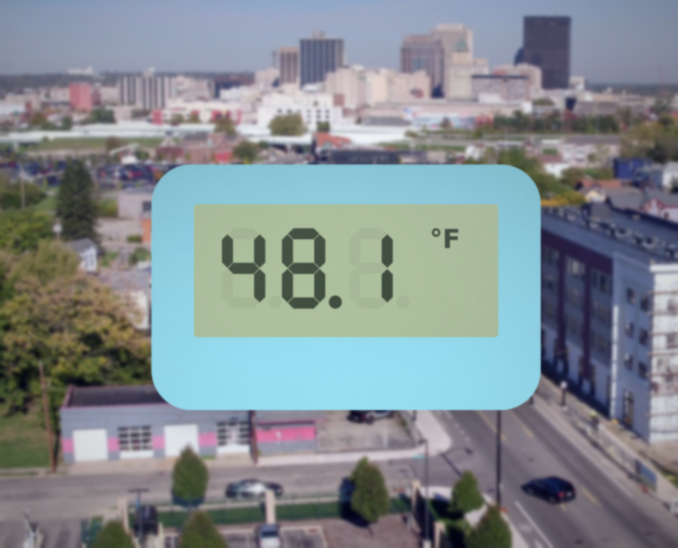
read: 48.1 °F
